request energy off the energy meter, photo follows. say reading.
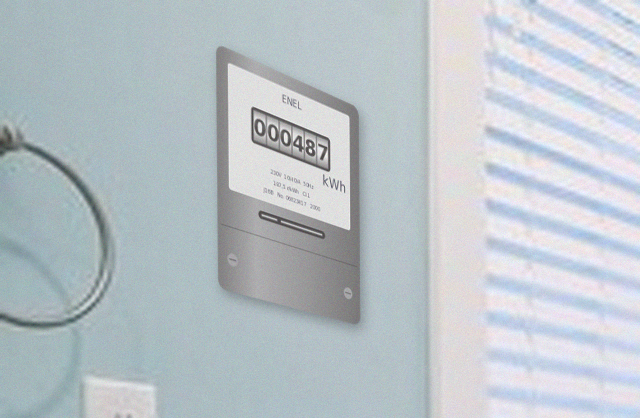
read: 487 kWh
